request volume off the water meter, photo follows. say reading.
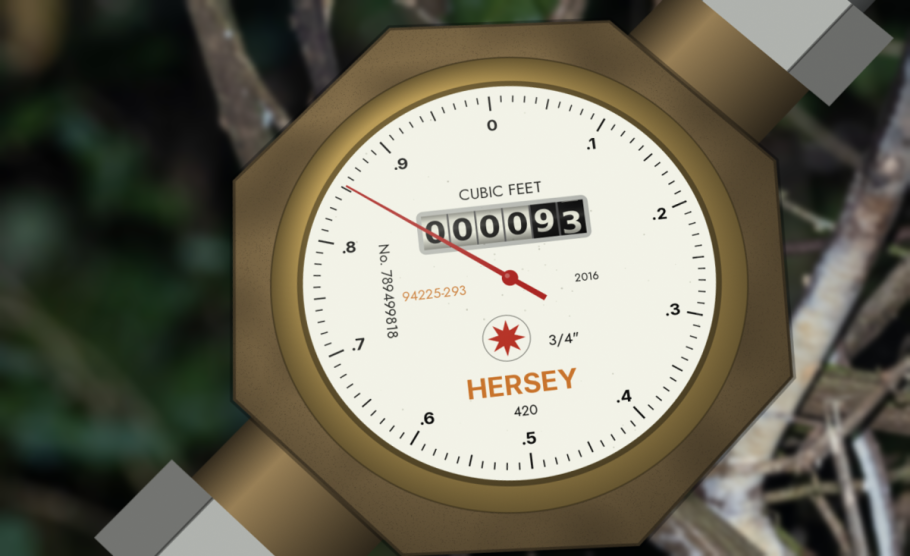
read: 92.85 ft³
